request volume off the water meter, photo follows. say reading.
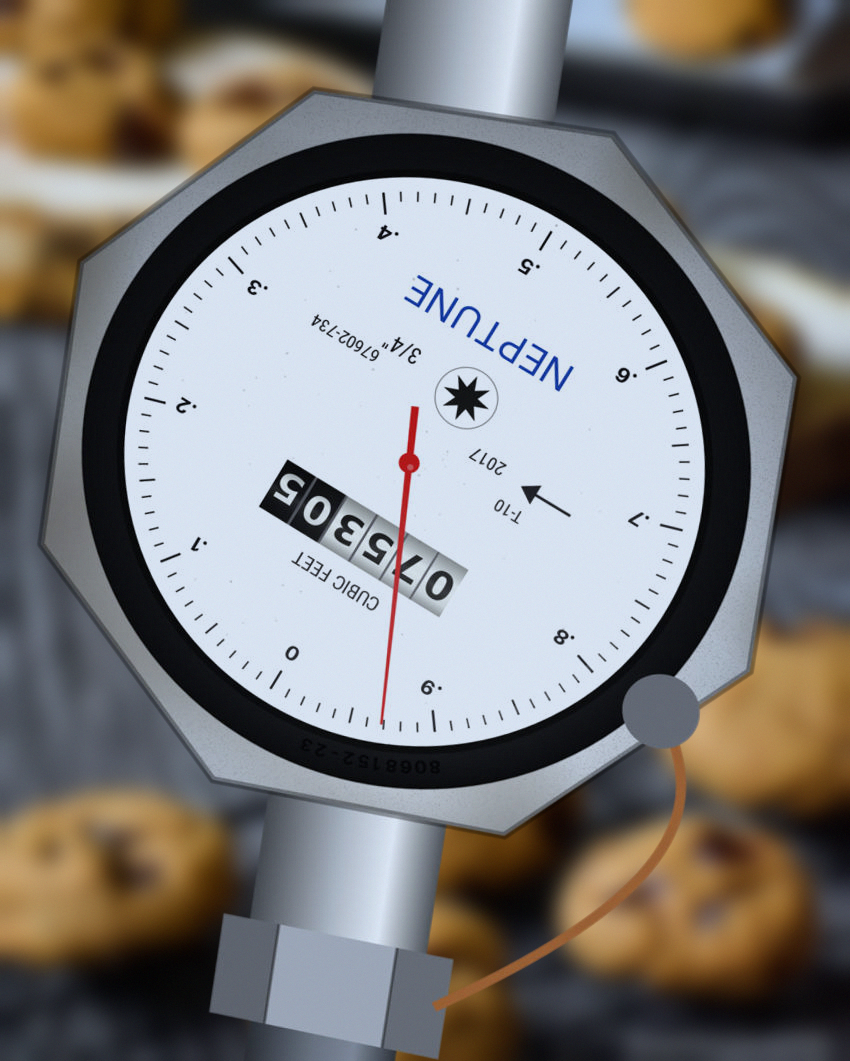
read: 75304.93 ft³
